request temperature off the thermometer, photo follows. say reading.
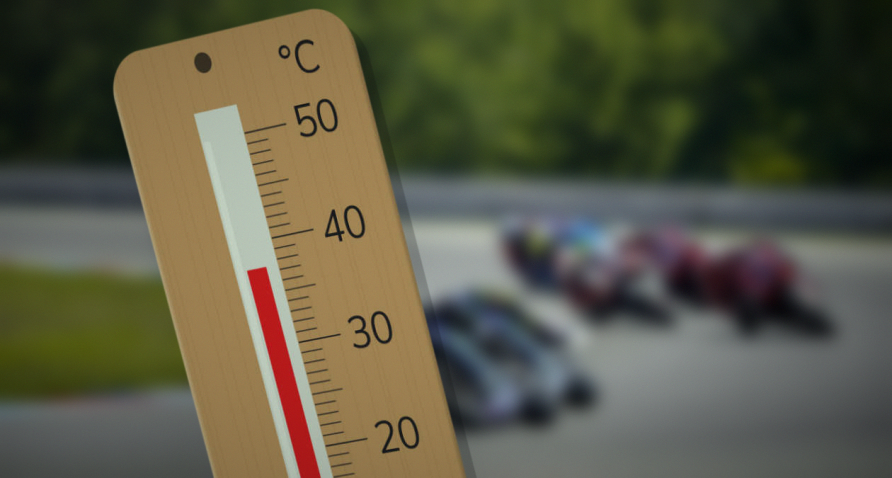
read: 37.5 °C
